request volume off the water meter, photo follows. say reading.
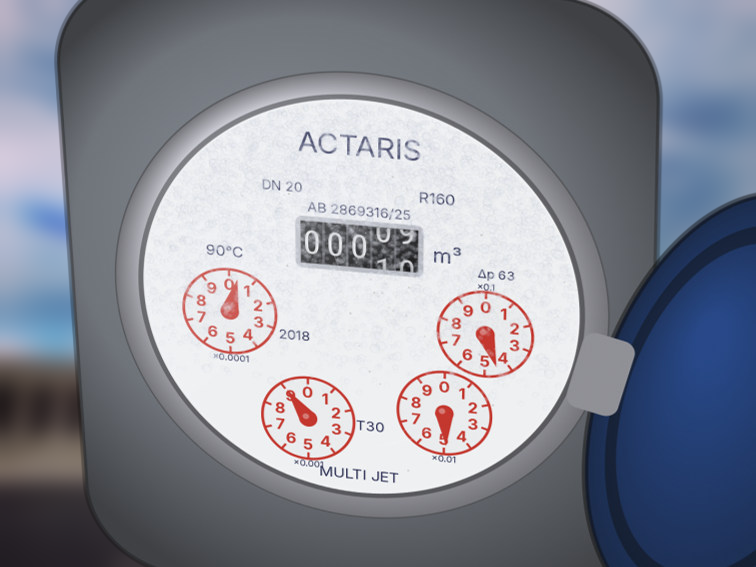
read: 9.4490 m³
